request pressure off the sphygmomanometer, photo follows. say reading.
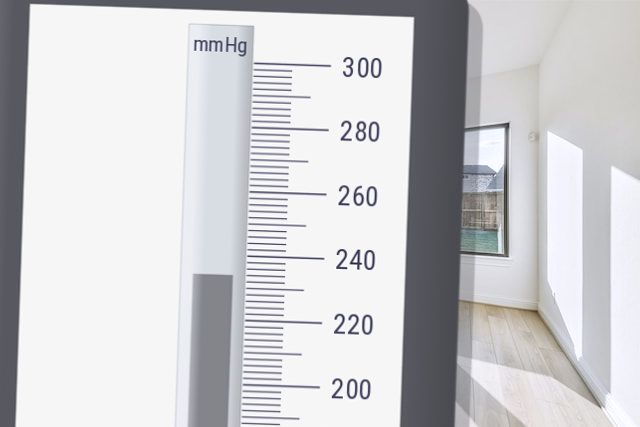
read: 234 mmHg
